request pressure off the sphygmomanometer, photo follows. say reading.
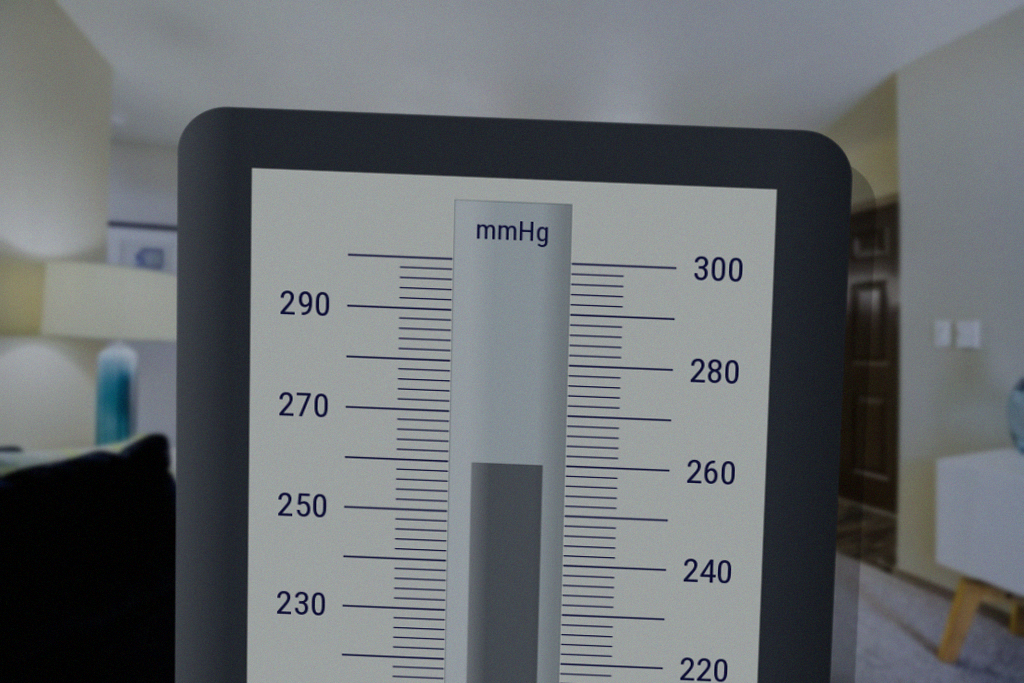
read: 260 mmHg
